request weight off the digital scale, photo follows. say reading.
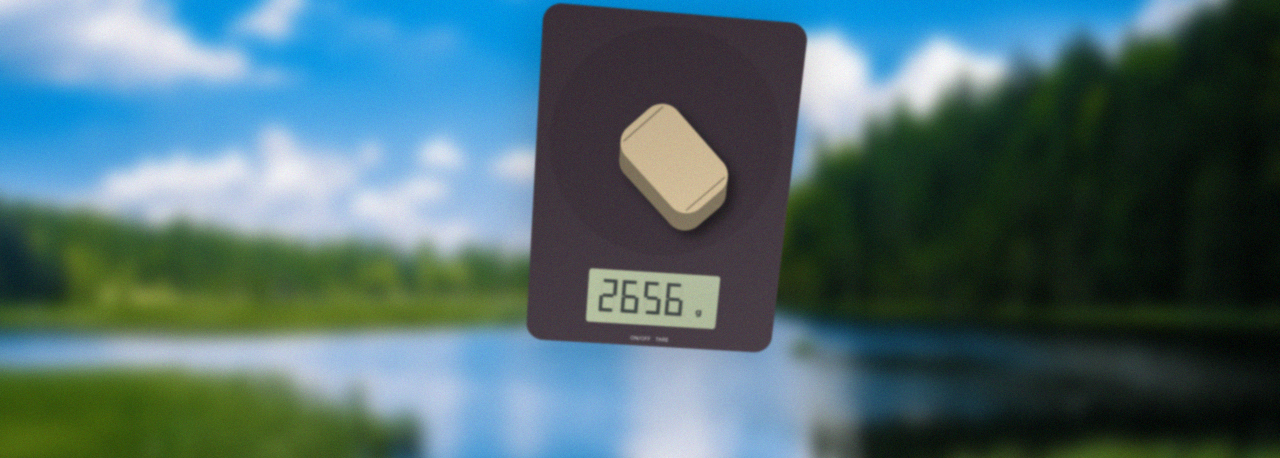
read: 2656 g
